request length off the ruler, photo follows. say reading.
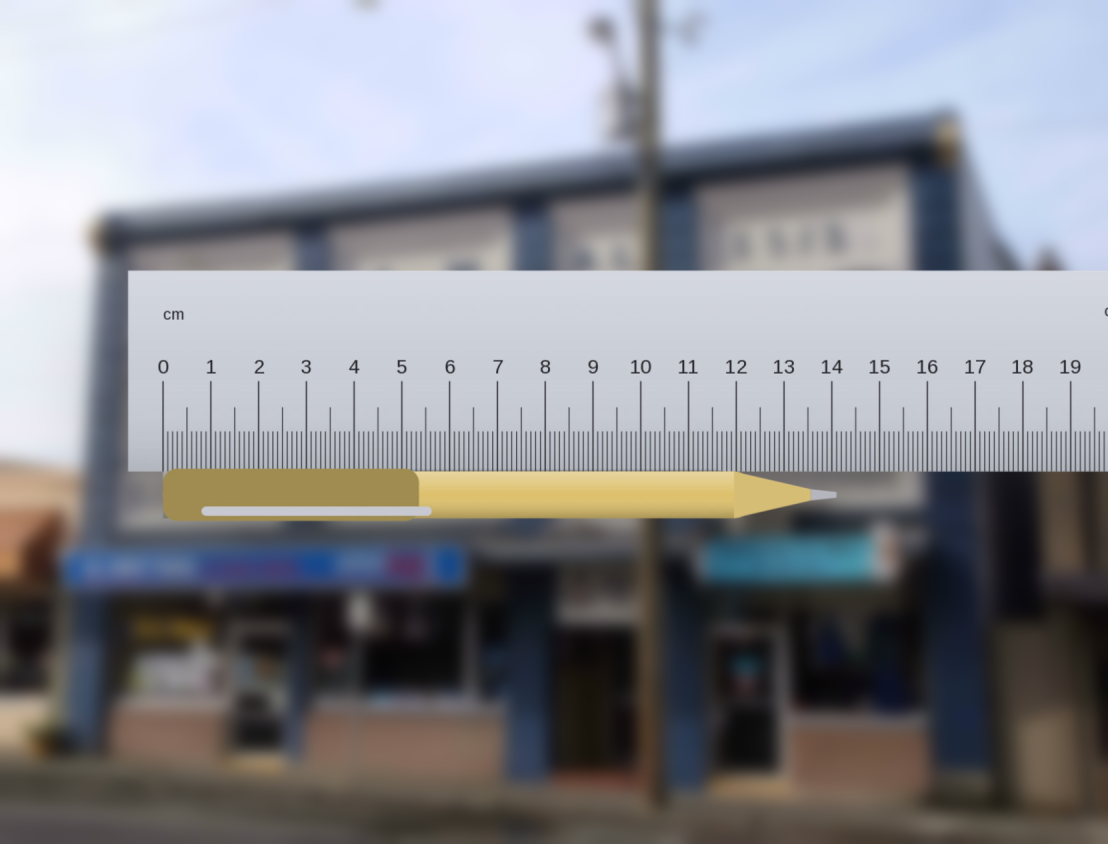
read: 14.1 cm
